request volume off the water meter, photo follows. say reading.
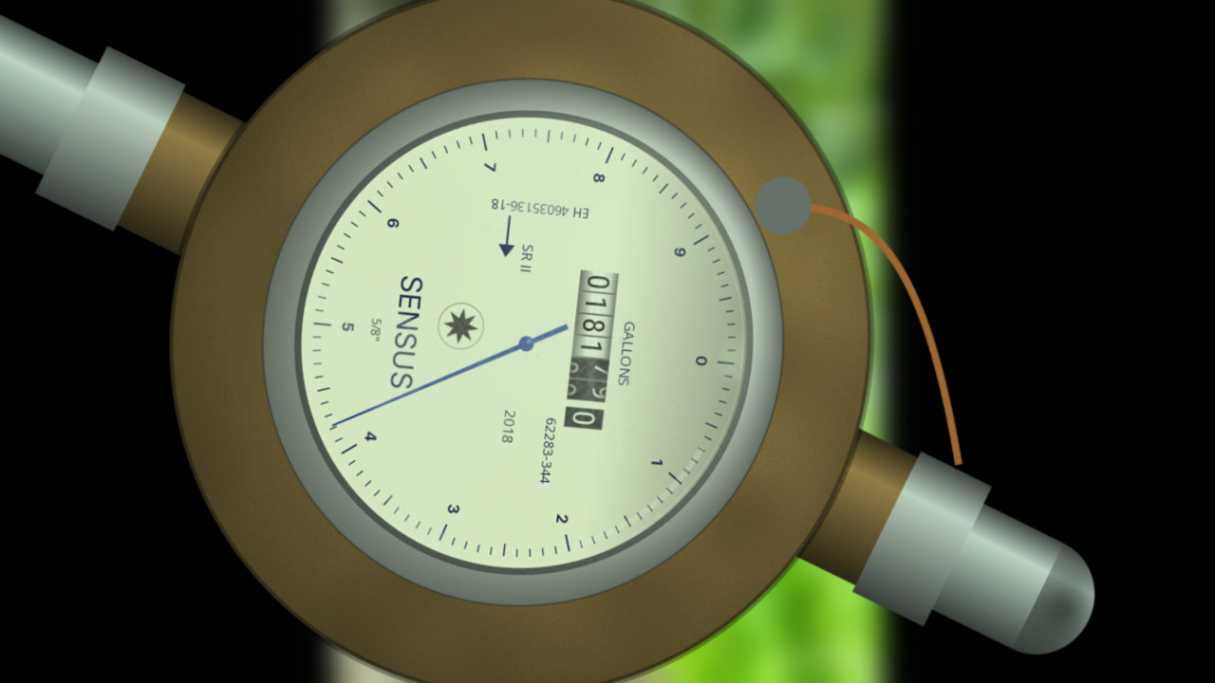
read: 181794.2 gal
